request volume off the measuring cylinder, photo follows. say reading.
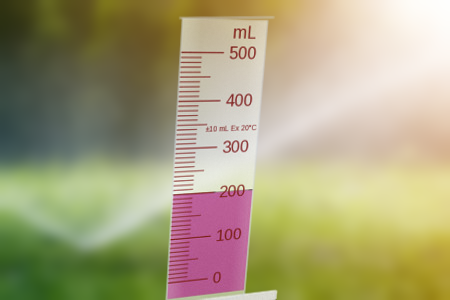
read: 200 mL
